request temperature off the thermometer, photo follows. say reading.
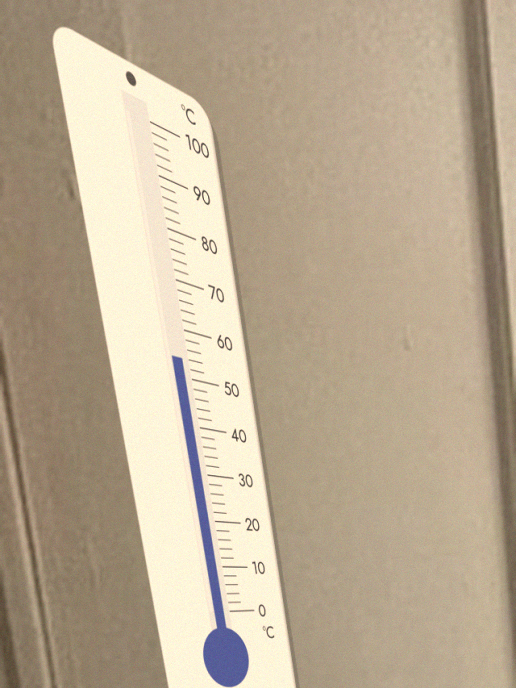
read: 54 °C
